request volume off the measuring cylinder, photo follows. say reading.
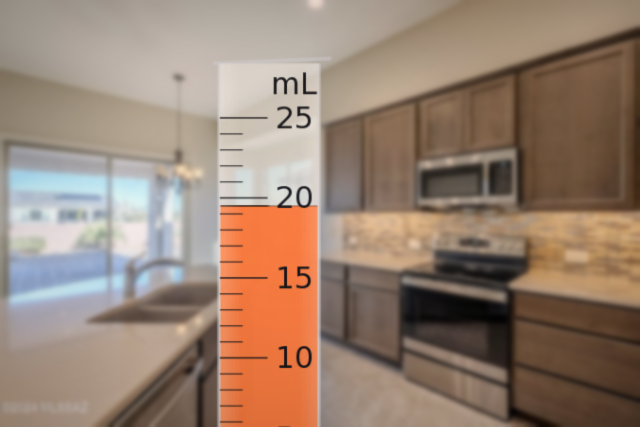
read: 19.5 mL
